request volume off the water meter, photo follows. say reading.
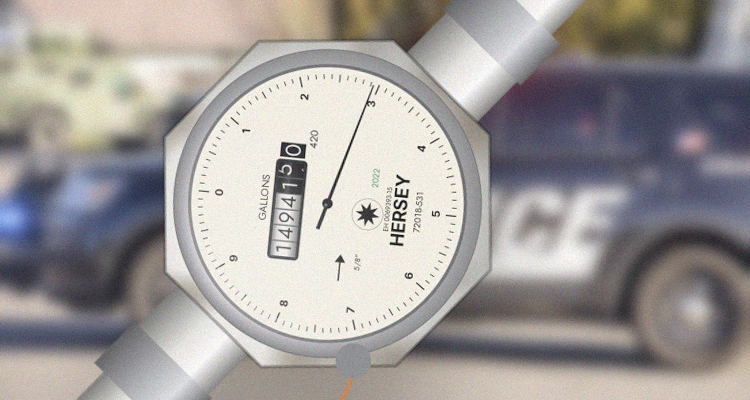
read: 1494152.9 gal
